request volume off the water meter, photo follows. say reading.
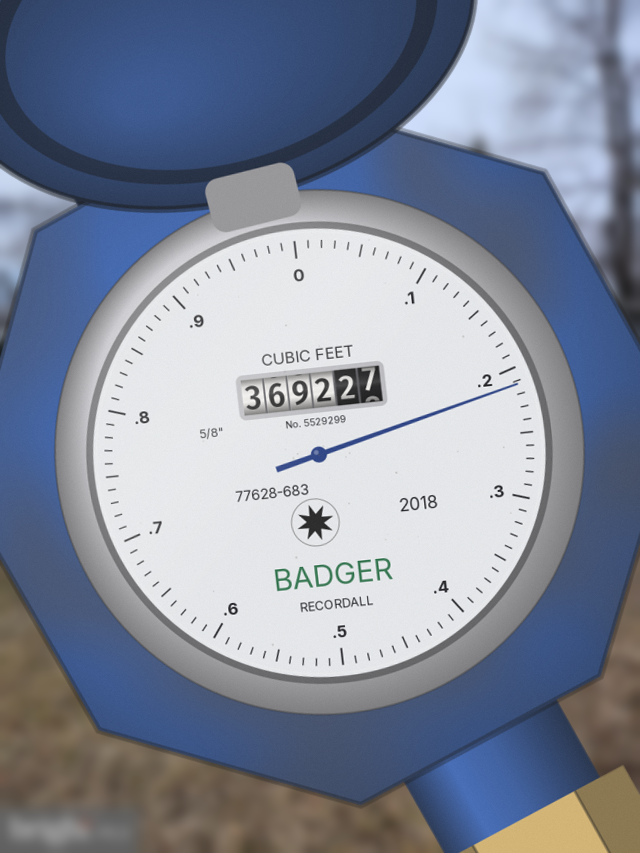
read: 369227.21 ft³
